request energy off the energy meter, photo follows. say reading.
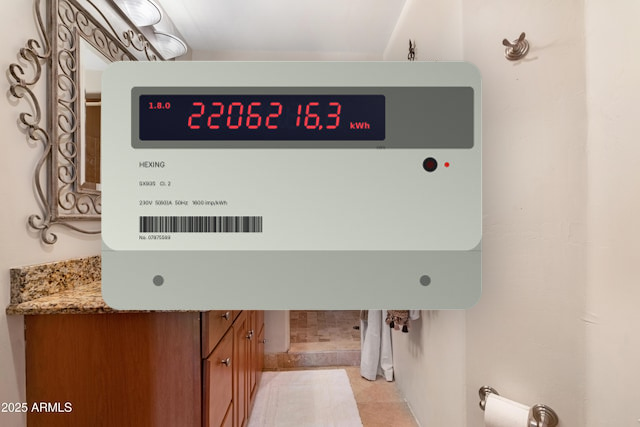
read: 2206216.3 kWh
